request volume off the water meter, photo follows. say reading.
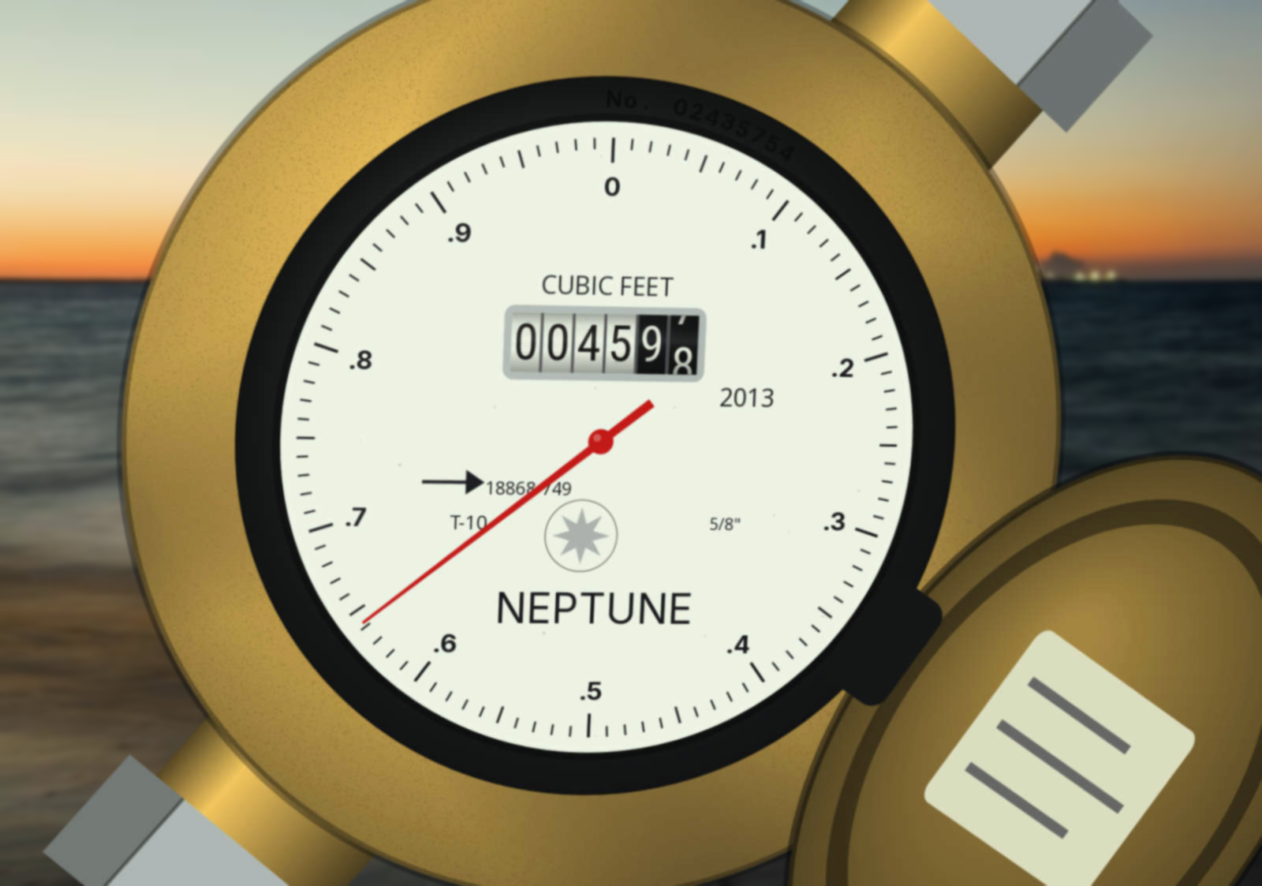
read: 4597.64 ft³
